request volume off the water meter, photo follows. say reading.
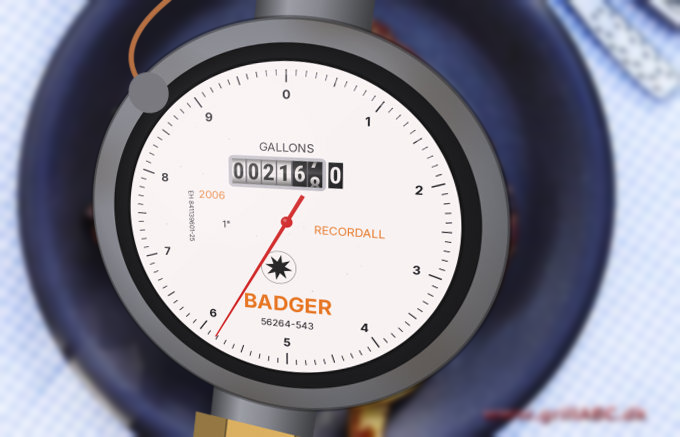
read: 21675.8 gal
